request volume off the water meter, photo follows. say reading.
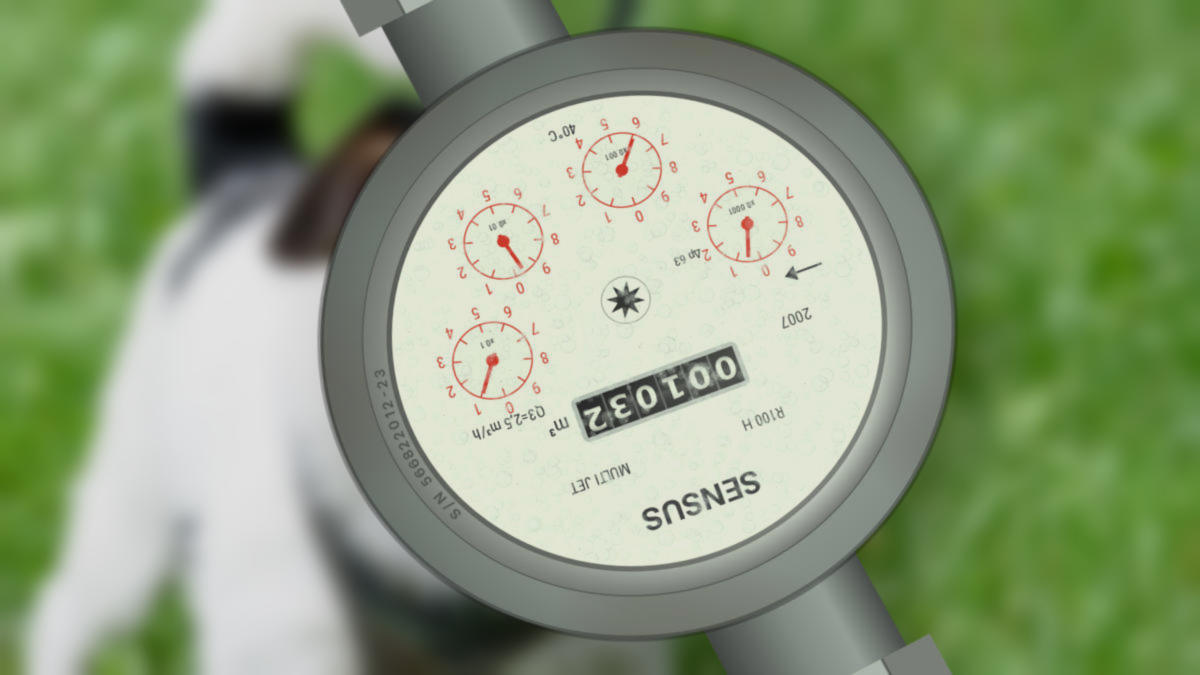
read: 1032.0960 m³
